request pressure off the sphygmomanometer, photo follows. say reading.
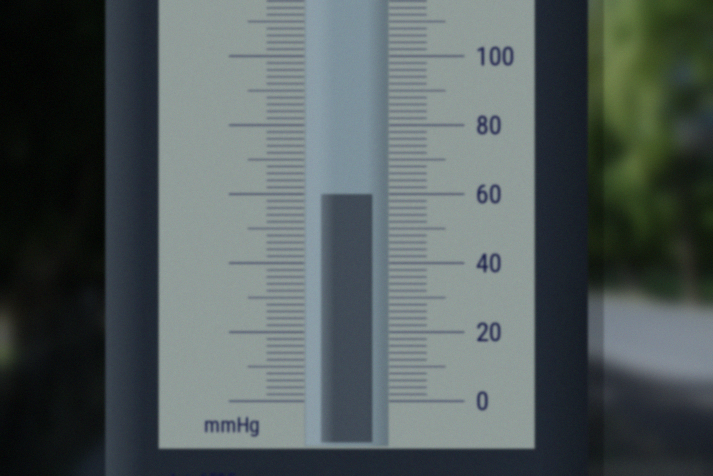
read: 60 mmHg
